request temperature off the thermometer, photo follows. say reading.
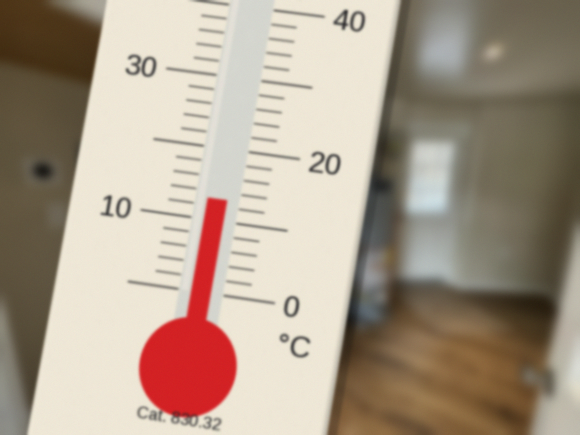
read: 13 °C
